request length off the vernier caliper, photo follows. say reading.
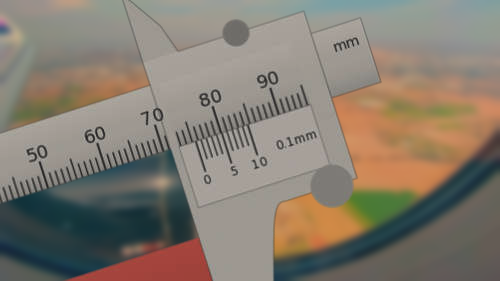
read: 75.6 mm
